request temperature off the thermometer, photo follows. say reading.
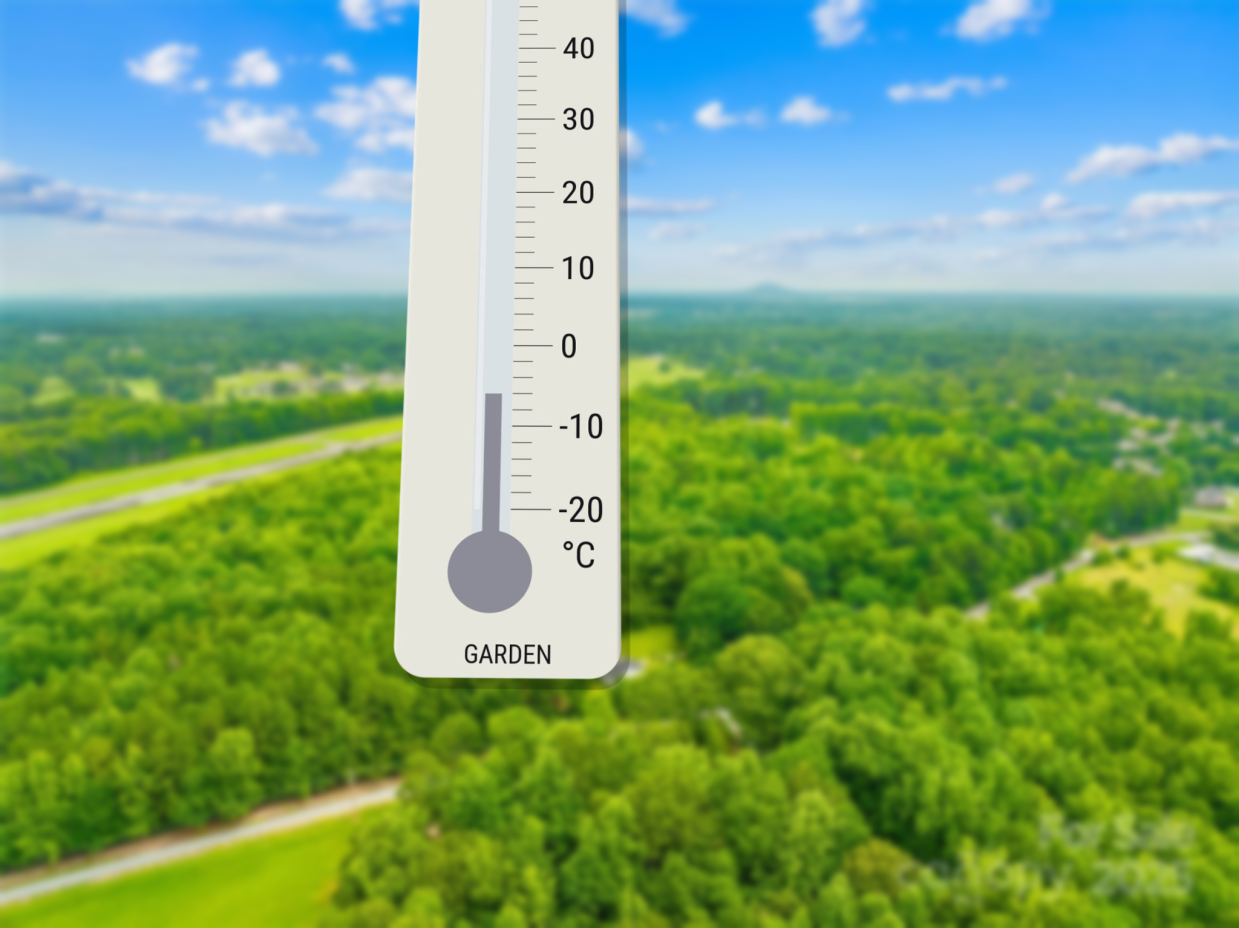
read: -6 °C
